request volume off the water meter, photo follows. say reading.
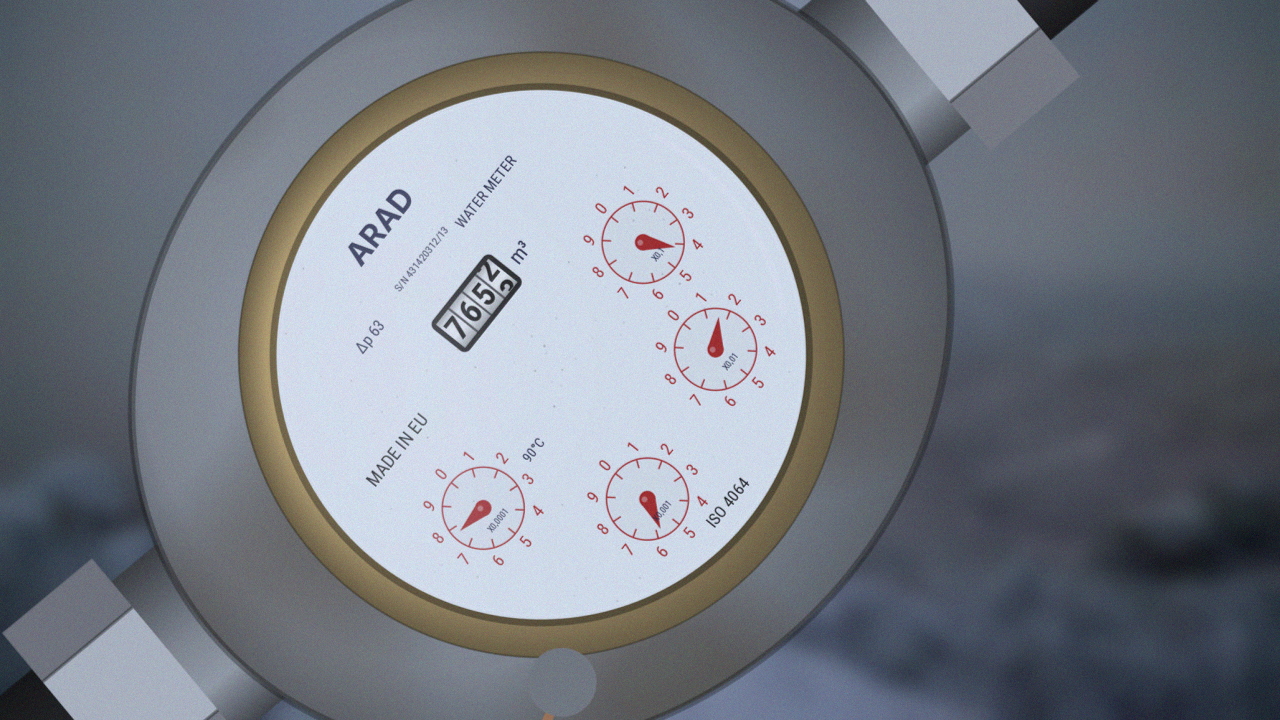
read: 7652.4157 m³
